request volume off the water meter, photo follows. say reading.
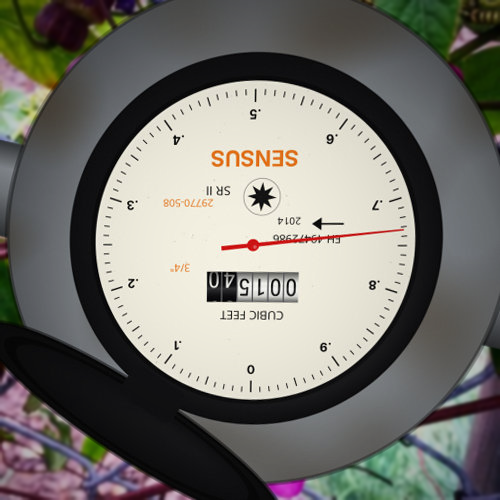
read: 1539.73 ft³
